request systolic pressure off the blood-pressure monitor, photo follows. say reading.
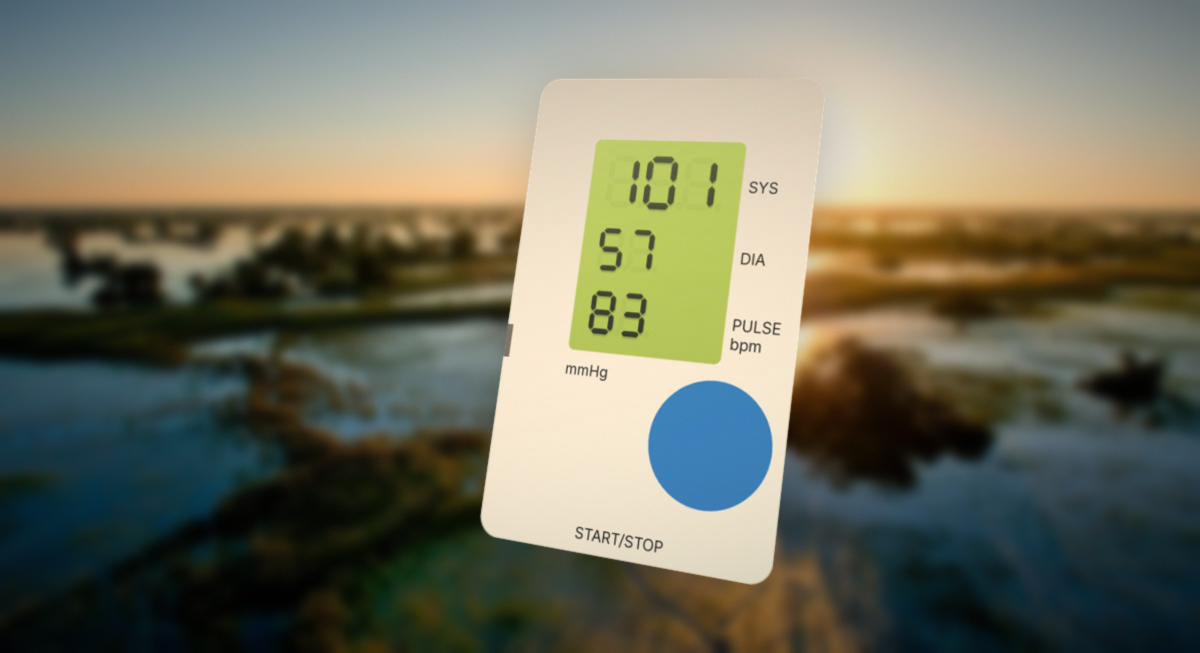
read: 101 mmHg
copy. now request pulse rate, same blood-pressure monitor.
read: 83 bpm
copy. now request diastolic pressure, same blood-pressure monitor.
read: 57 mmHg
